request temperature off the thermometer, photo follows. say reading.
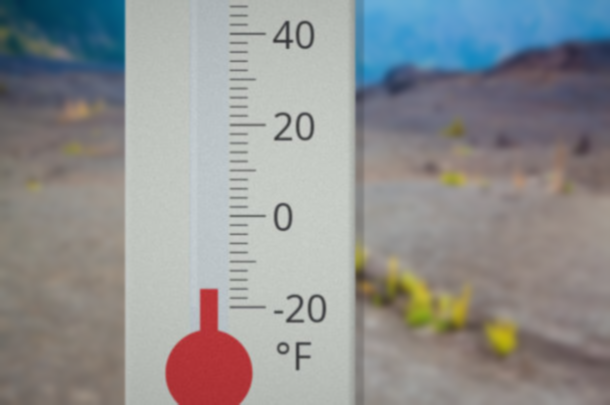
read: -16 °F
